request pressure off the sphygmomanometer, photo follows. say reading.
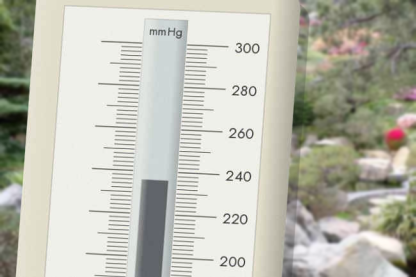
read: 236 mmHg
